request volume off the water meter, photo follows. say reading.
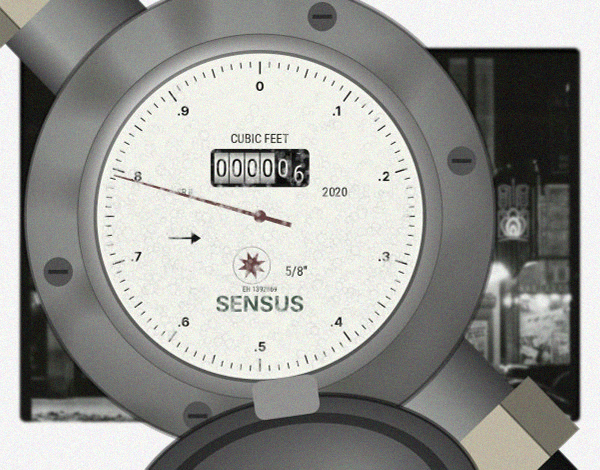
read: 5.79 ft³
